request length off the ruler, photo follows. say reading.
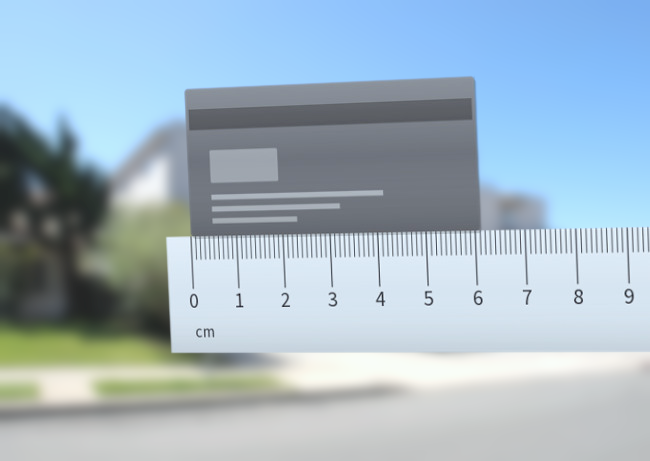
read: 6.1 cm
